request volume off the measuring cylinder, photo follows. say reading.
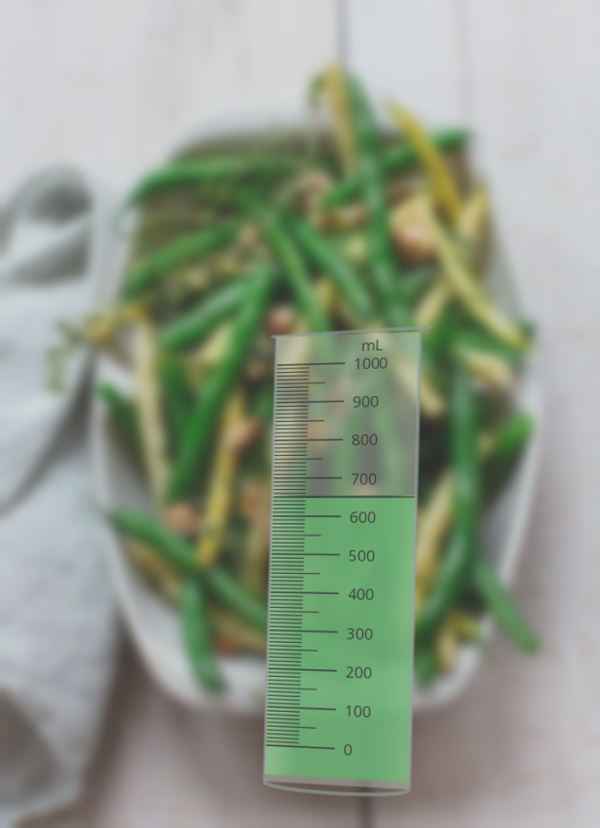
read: 650 mL
